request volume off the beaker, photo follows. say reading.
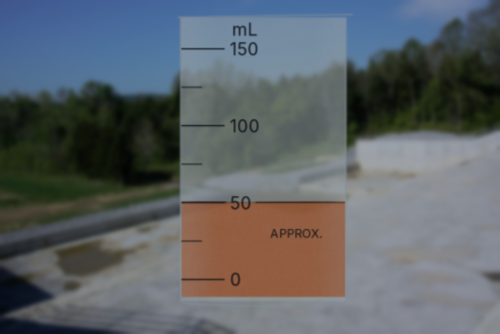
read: 50 mL
